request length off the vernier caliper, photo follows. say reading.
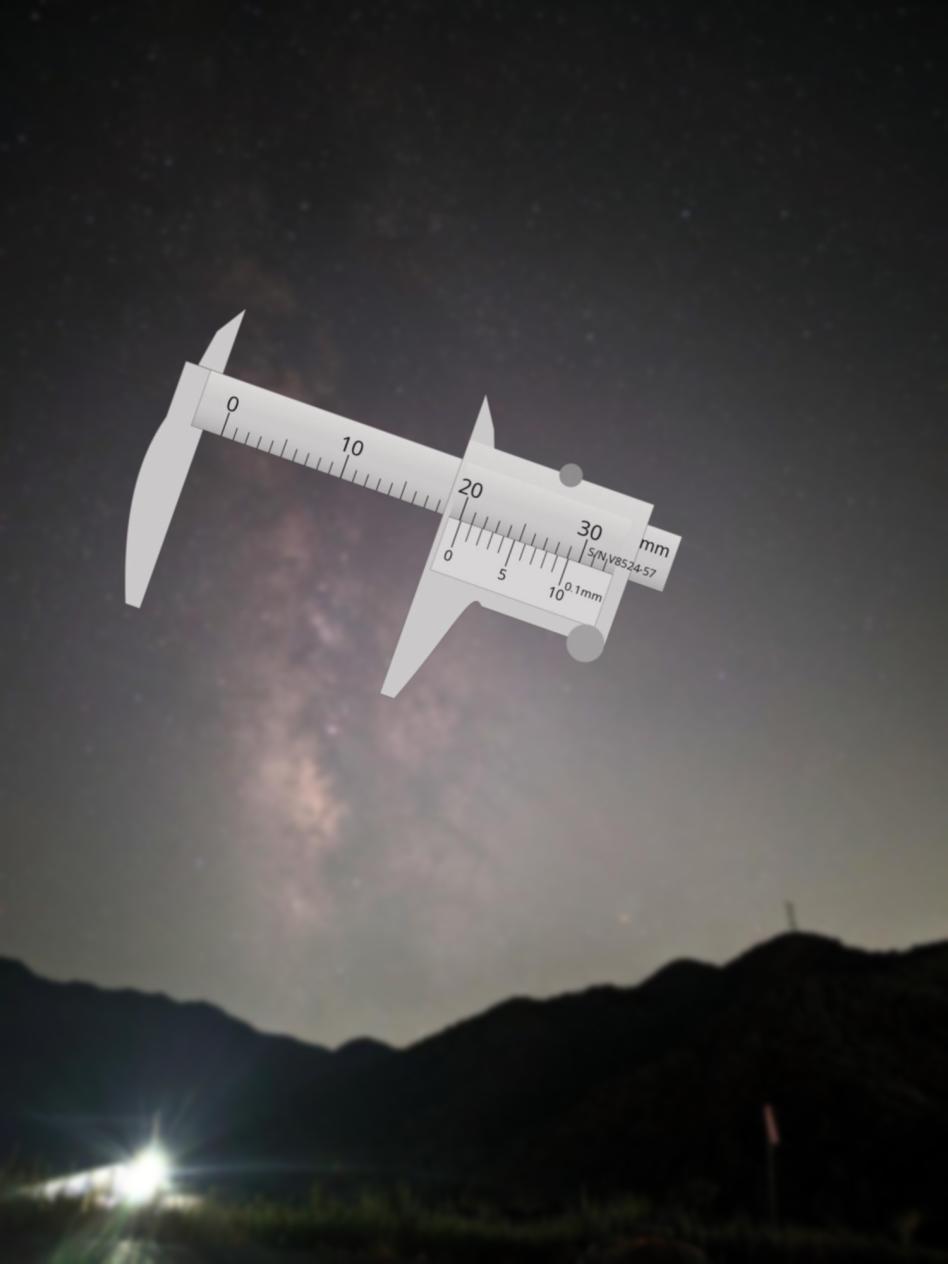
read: 20.1 mm
